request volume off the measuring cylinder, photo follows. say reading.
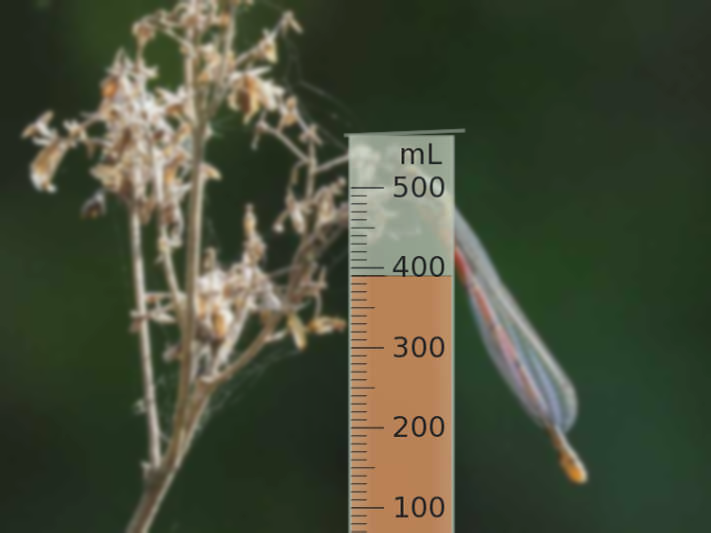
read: 390 mL
